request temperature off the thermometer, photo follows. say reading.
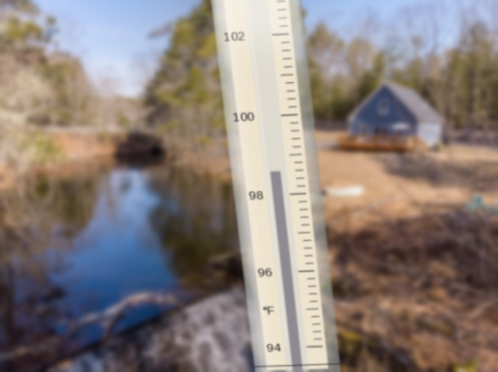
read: 98.6 °F
